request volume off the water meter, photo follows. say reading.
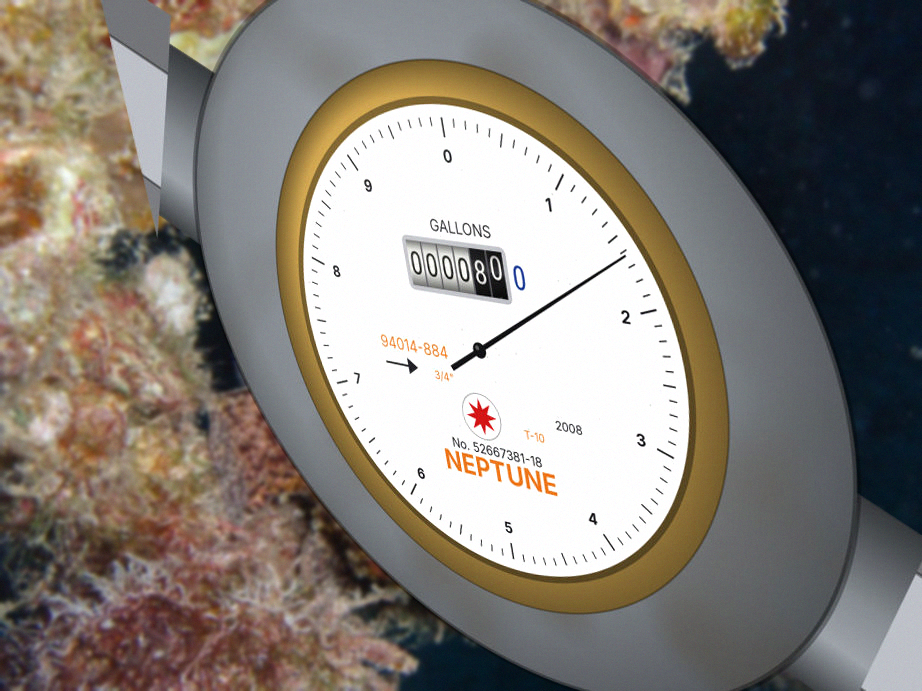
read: 801.6 gal
